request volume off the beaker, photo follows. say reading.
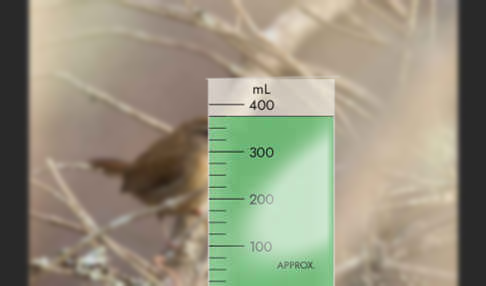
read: 375 mL
